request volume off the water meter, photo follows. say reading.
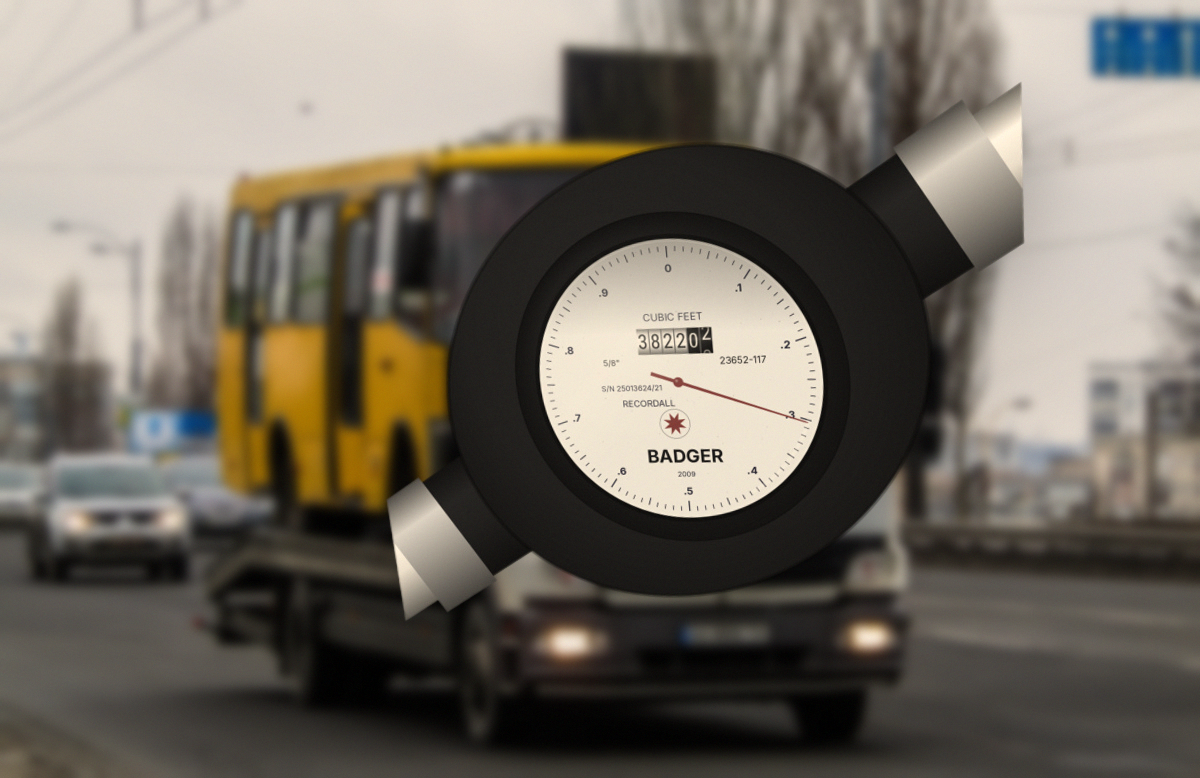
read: 382202.30 ft³
